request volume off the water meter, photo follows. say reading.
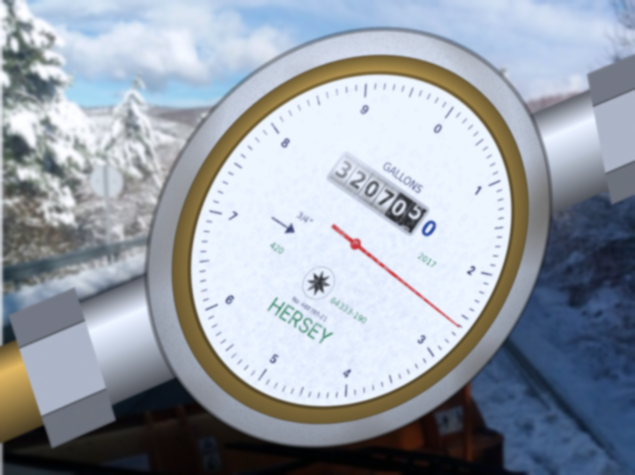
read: 3207052.6 gal
